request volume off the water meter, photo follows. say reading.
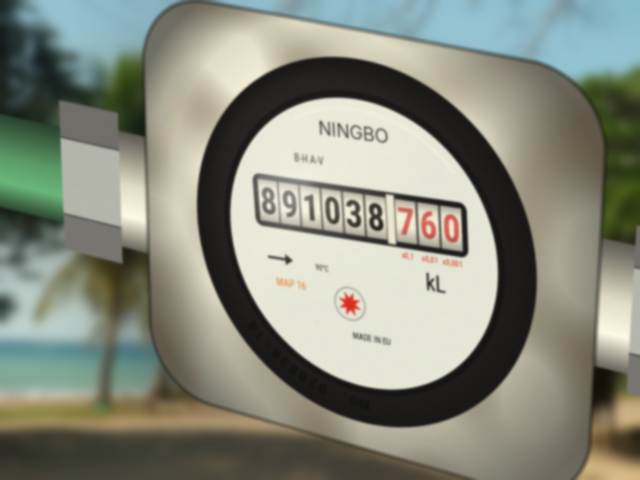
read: 891038.760 kL
